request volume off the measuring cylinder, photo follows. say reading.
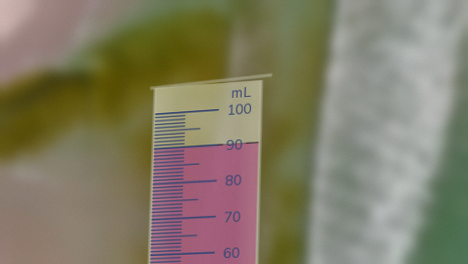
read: 90 mL
